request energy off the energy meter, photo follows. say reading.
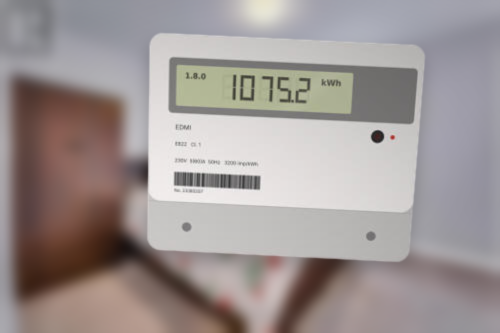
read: 1075.2 kWh
